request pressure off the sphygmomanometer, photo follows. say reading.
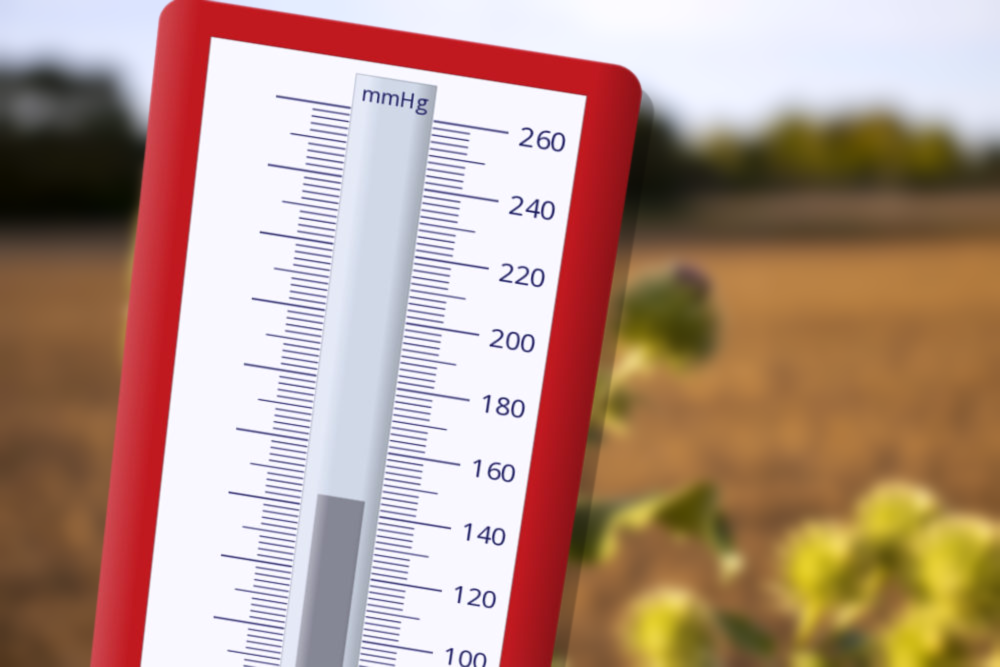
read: 144 mmHg
